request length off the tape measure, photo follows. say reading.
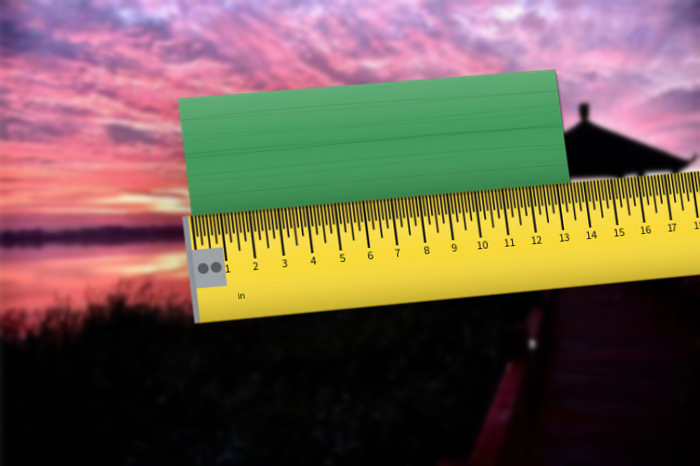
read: 13.5 in
